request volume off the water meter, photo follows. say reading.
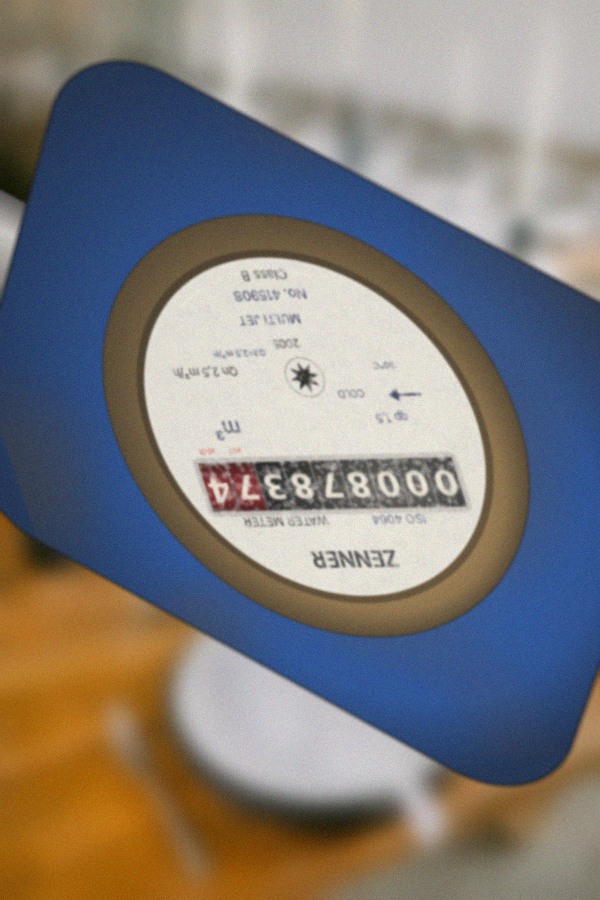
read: 8783.74 m³
